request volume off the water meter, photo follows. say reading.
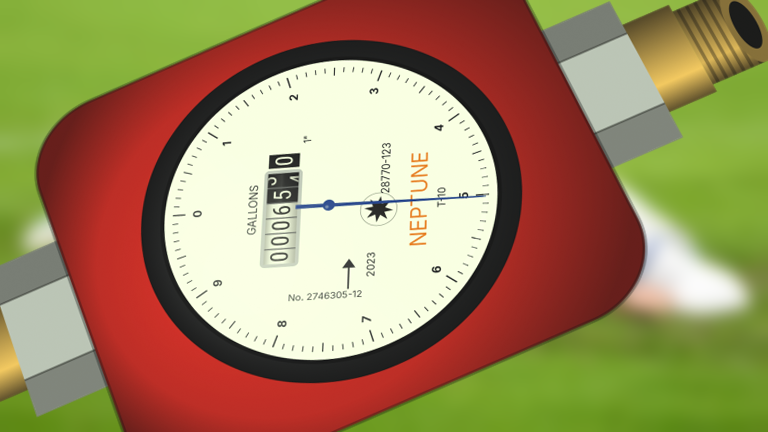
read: 6535.0 gal
